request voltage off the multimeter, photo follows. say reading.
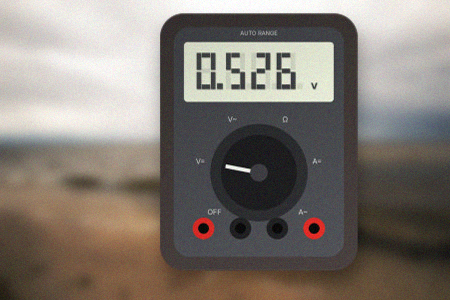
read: 0.526 V
